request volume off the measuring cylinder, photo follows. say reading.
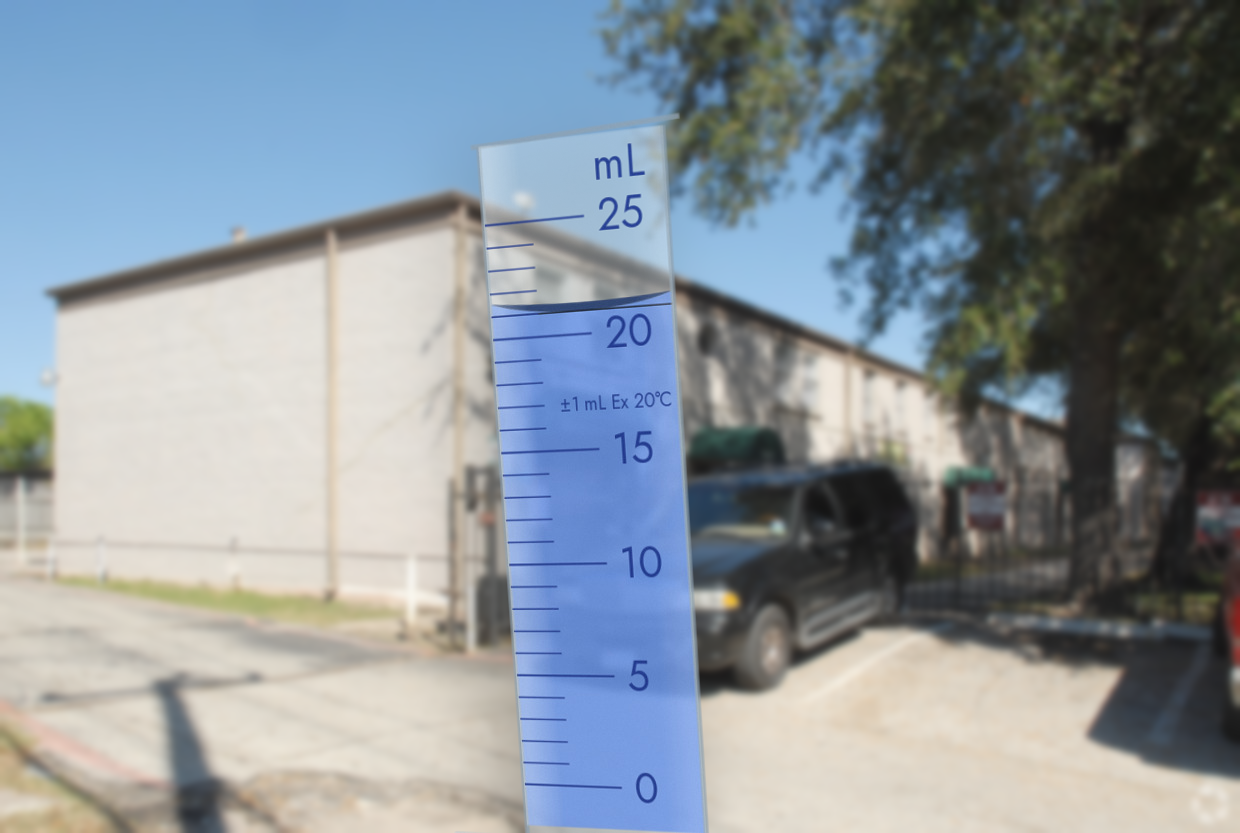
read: 21 mL
